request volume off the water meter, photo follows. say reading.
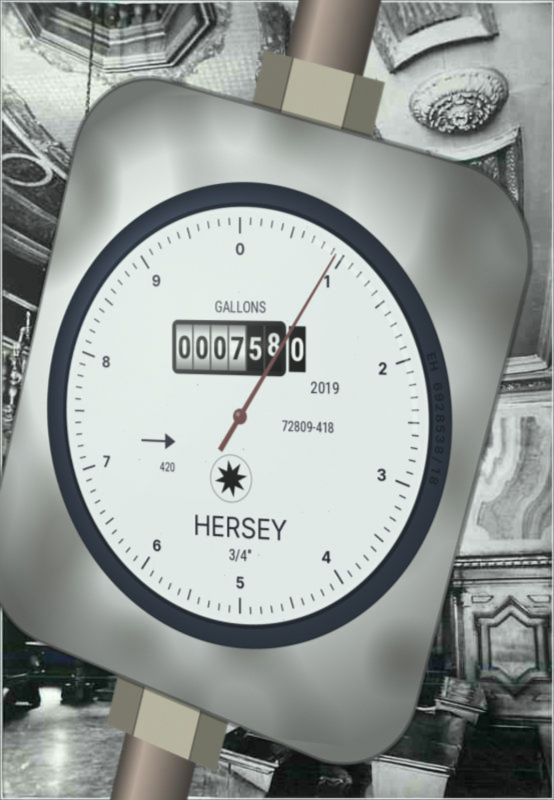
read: 7580.9 gal
